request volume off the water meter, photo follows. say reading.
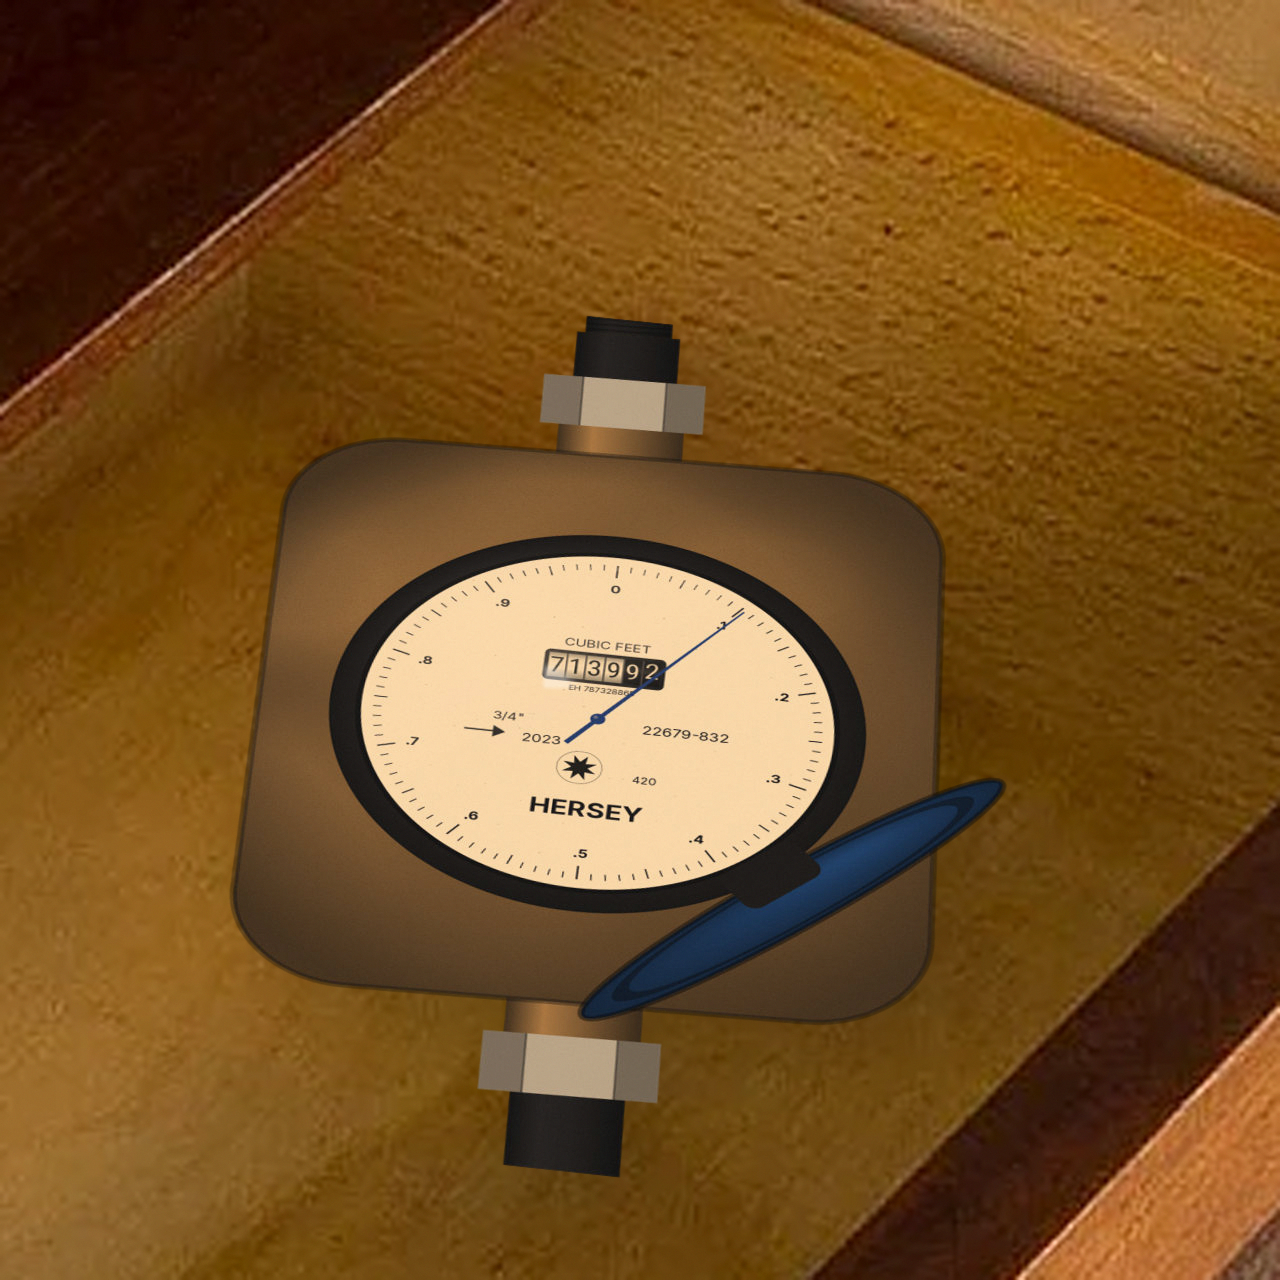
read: 713992.10 ft³
